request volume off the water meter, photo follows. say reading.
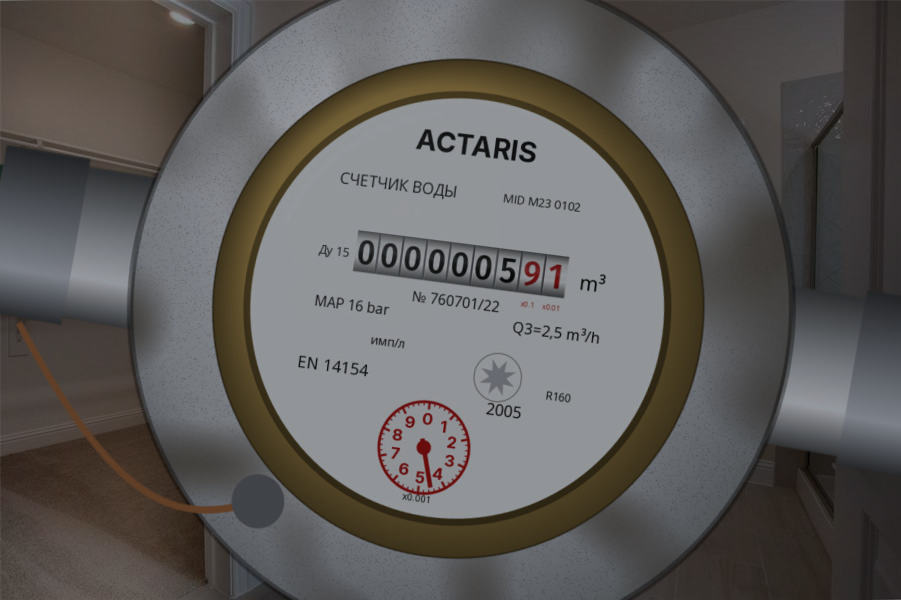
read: 5.914 m³
